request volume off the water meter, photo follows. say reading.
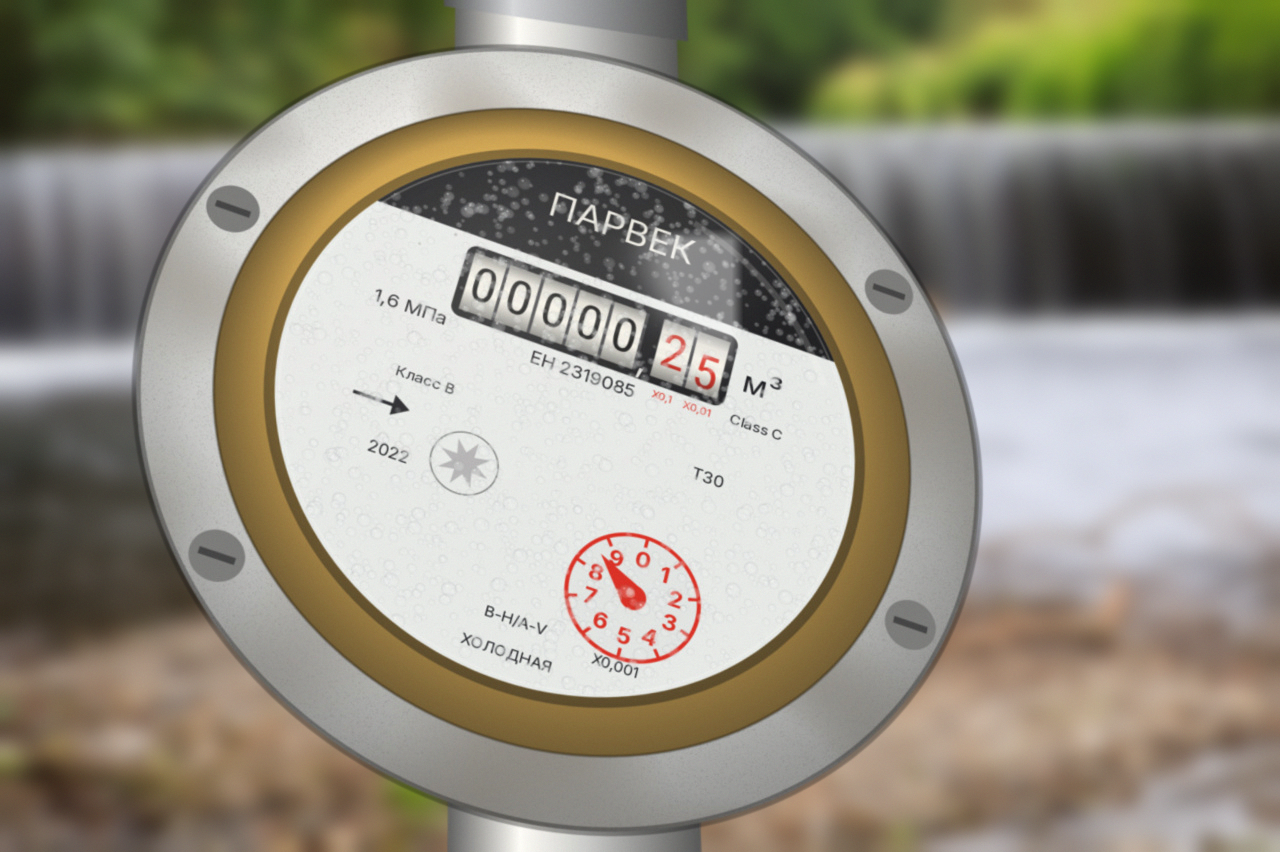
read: 0.248 m³
